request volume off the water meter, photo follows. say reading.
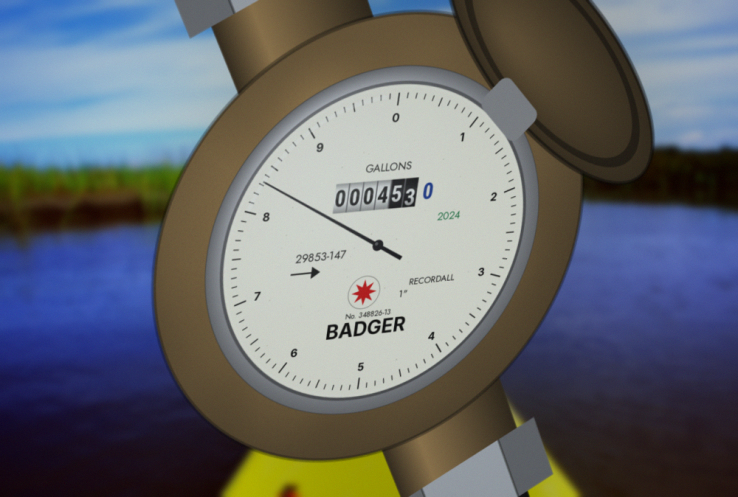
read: 4528.3 gal
